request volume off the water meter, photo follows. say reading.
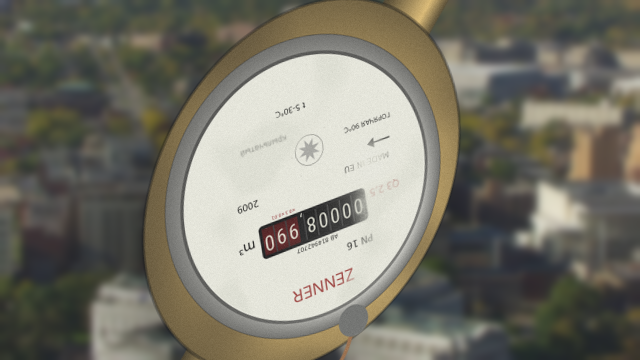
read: 8.990 m³
